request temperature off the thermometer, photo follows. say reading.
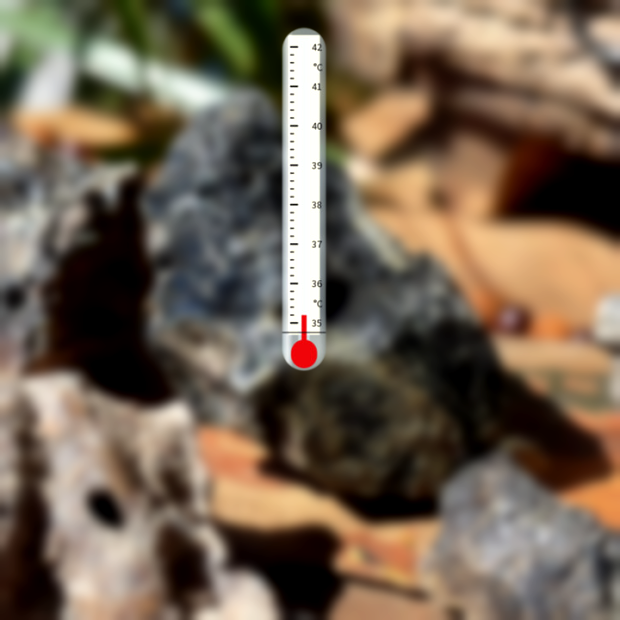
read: 35.2 °C
